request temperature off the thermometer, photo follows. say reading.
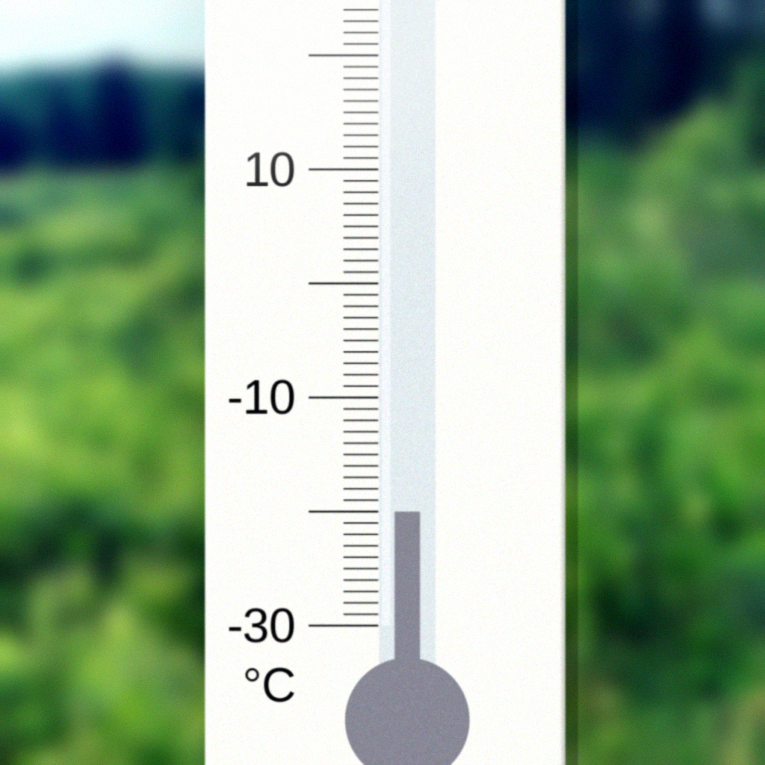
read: -20 °C
